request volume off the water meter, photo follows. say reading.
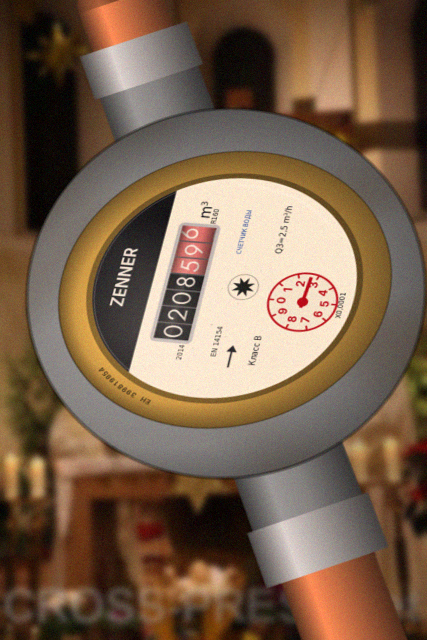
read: 208.5962 m³
